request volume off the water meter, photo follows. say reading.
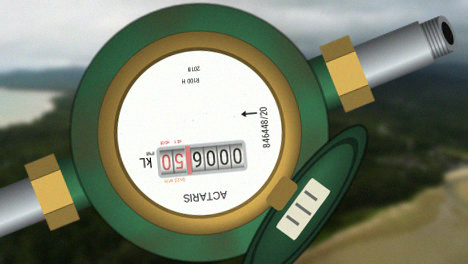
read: 6.50 kL
